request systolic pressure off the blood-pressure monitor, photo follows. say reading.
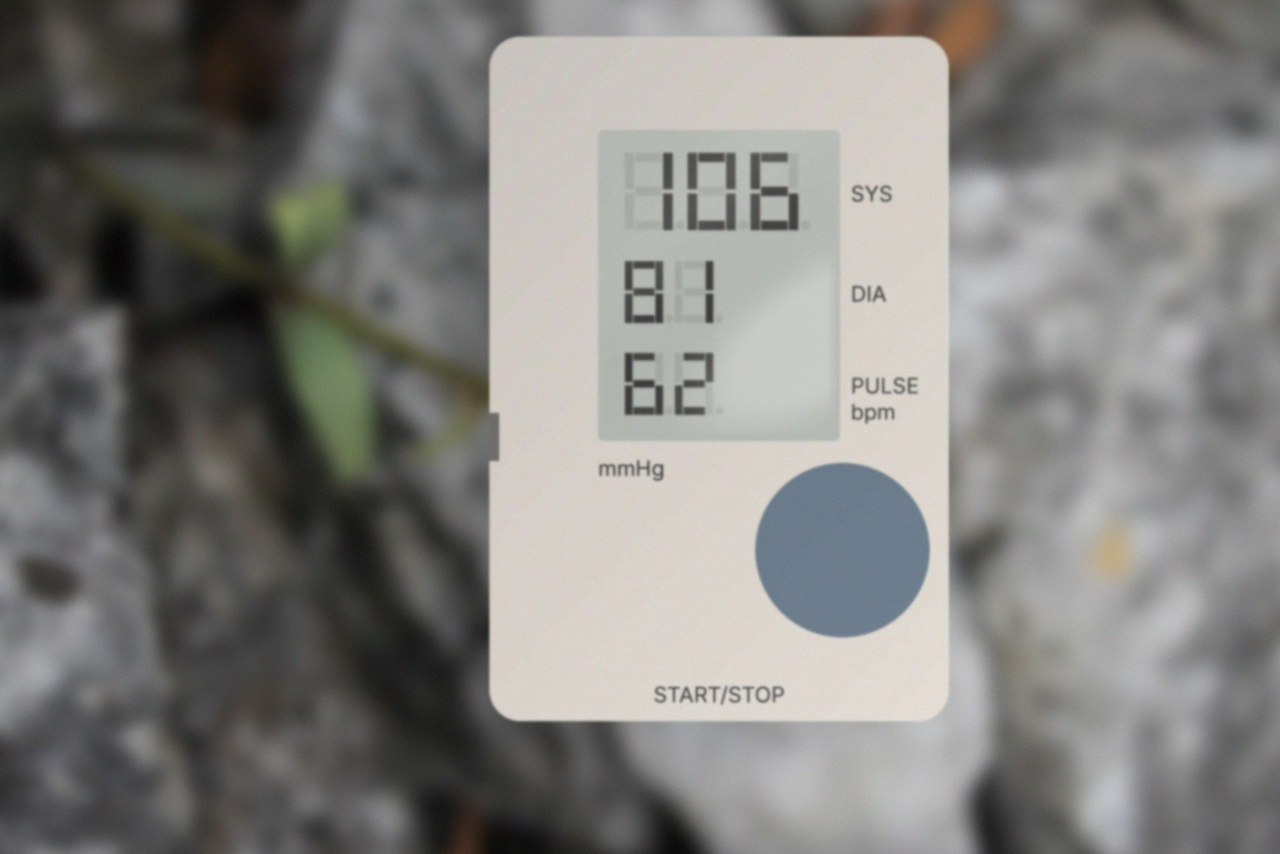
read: 106 mmHg
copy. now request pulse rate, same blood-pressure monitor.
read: 62 bpm
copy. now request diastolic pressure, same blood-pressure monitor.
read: 81 mmHg
